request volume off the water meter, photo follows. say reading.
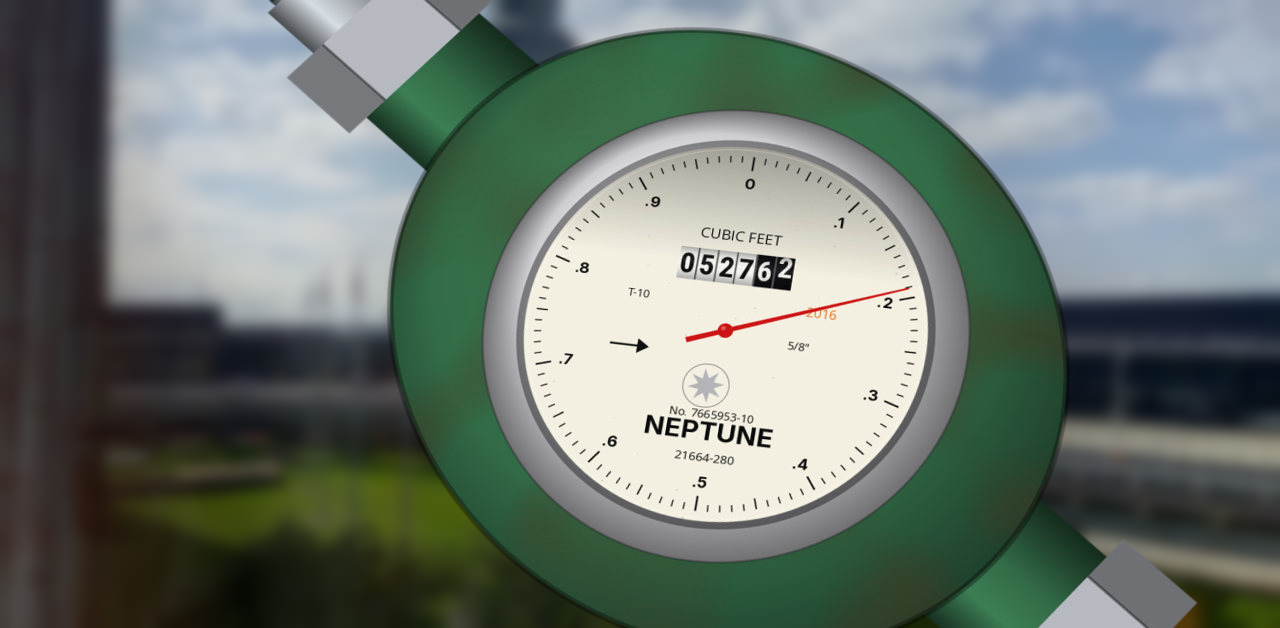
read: 52762.19 ft³
